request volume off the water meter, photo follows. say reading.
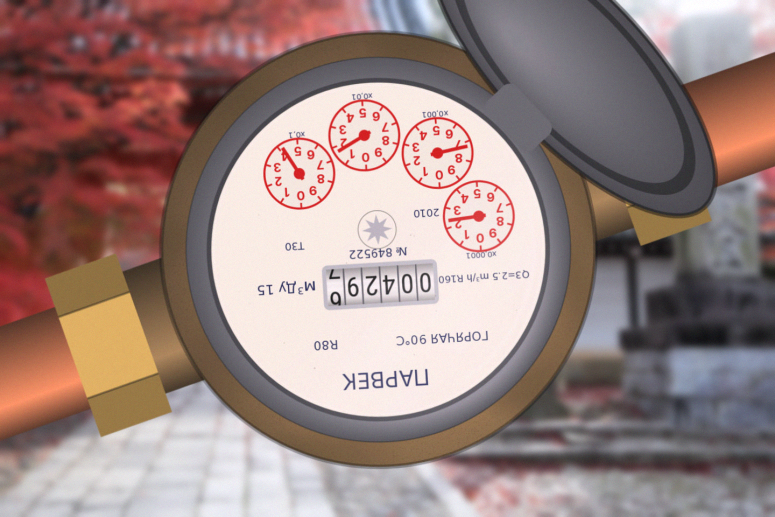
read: 4296.4172 m³
